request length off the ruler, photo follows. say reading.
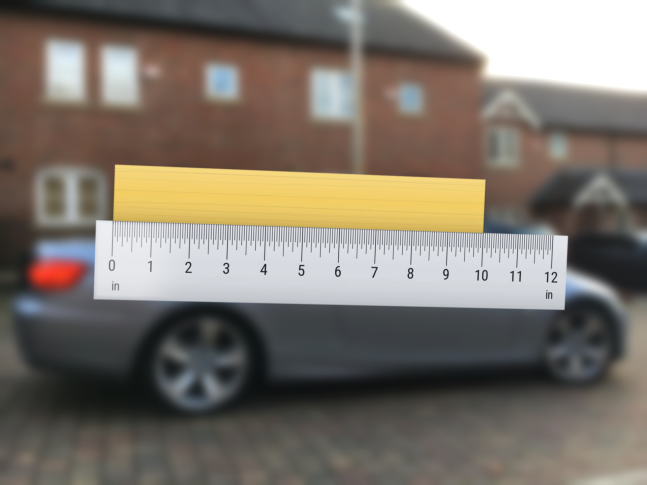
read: 10 in
